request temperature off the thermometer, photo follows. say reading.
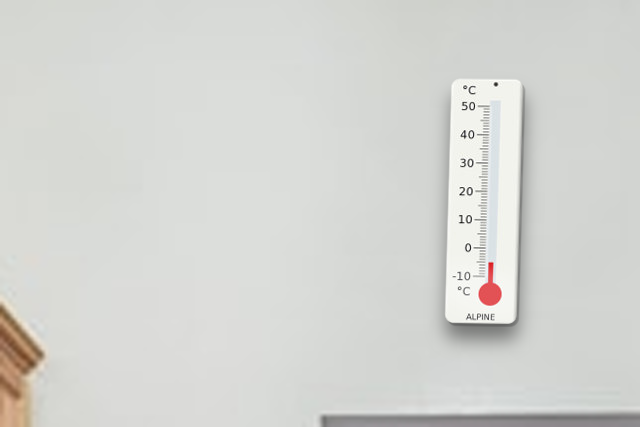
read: -5 °C
